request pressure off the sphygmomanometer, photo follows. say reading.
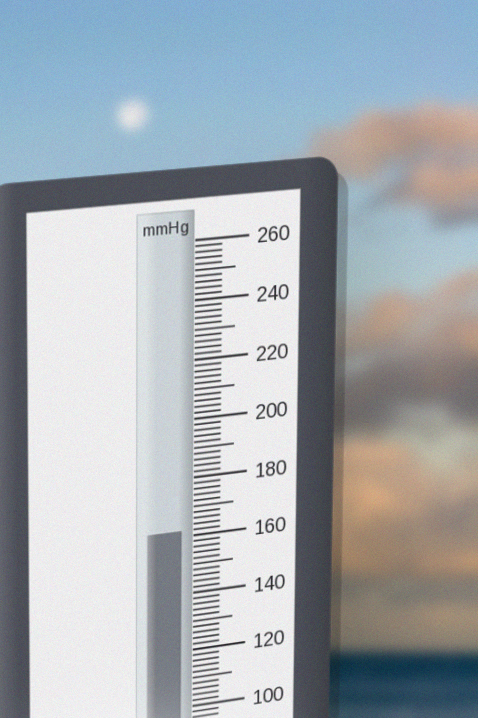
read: 162 mmHg
